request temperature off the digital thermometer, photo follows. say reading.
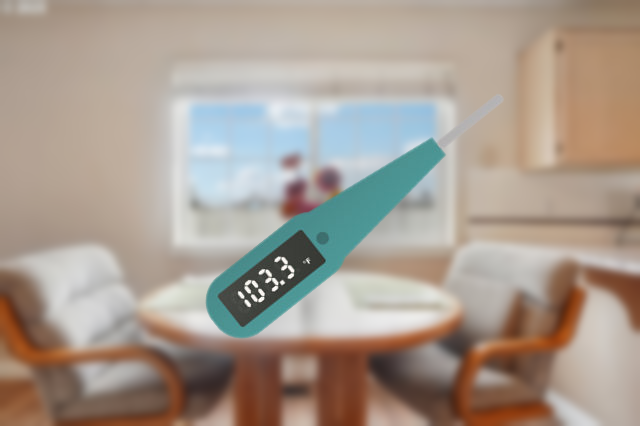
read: 103.3 °F
